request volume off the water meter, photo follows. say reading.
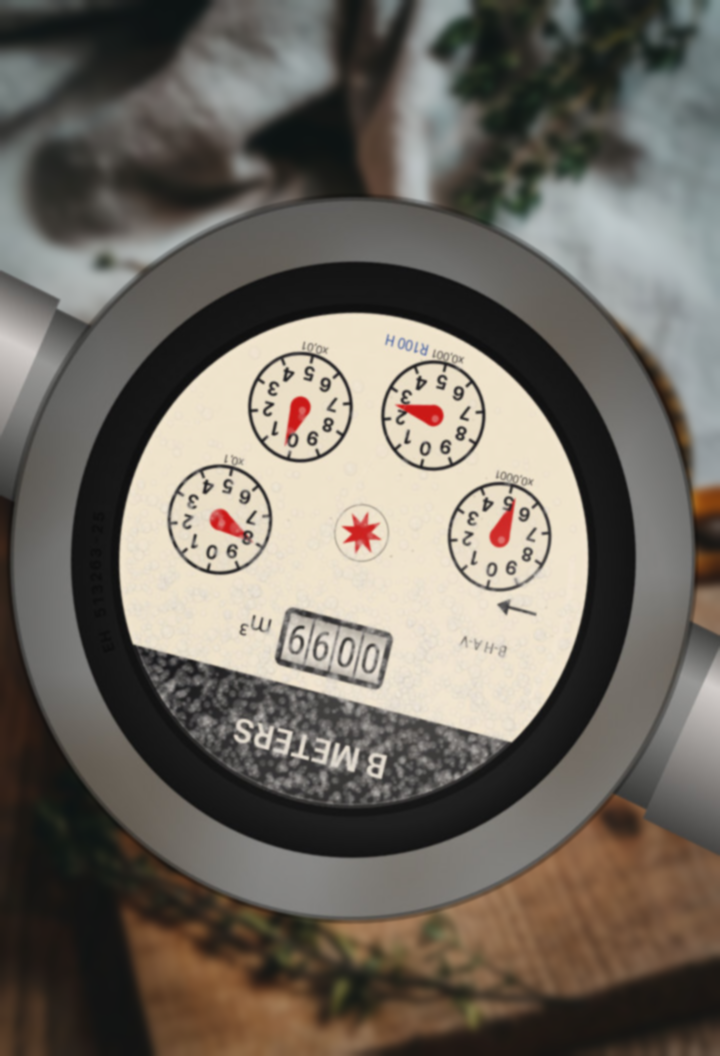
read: 99.8025 m³
